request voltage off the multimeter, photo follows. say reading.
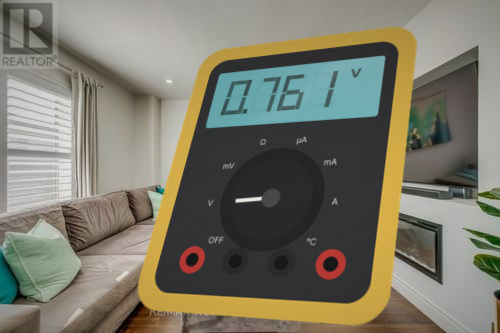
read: 0.761 V
